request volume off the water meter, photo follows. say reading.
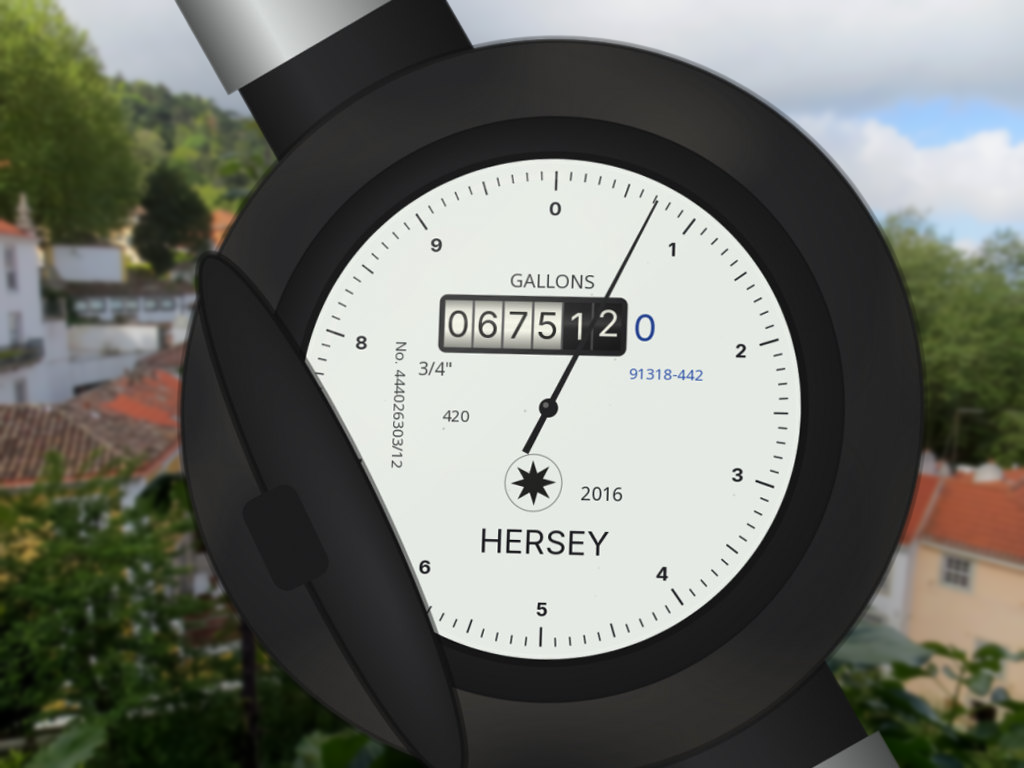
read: 675120.7 gal
